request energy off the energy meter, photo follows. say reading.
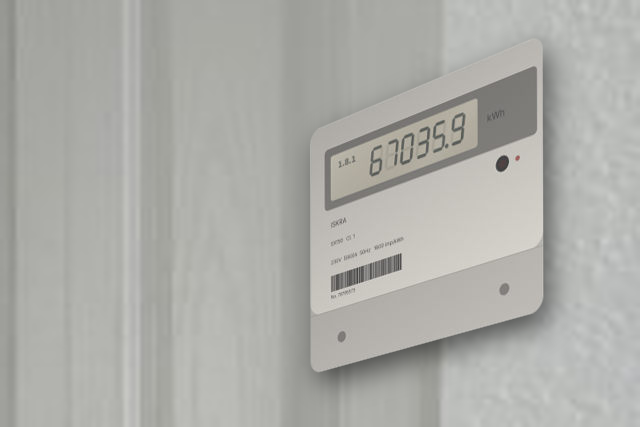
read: 67035.9 kWh
